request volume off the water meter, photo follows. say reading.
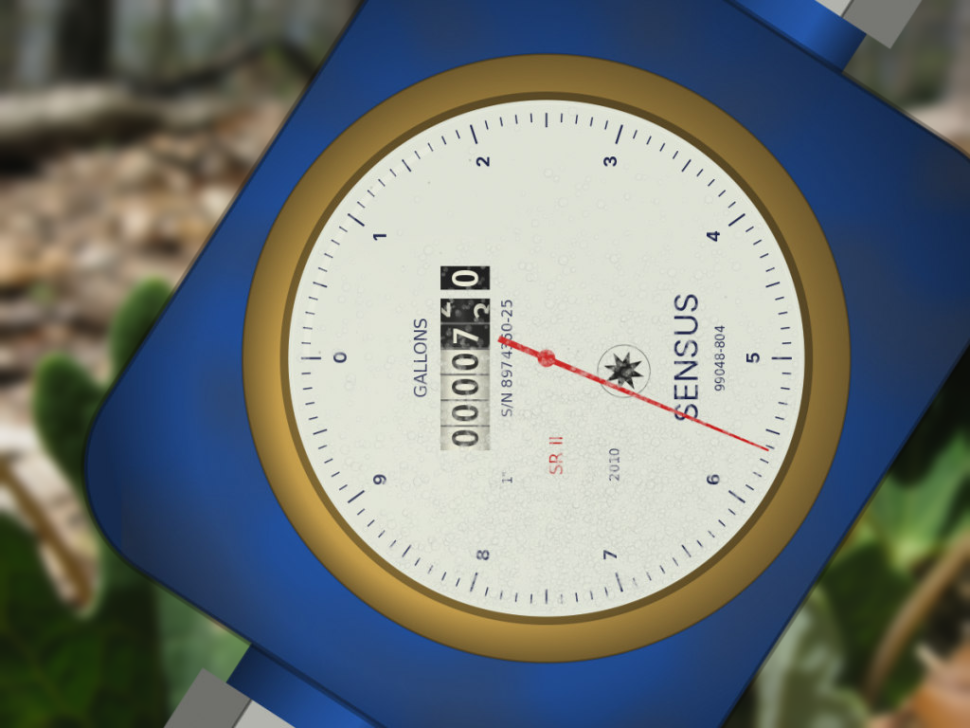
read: 725.6 gal
